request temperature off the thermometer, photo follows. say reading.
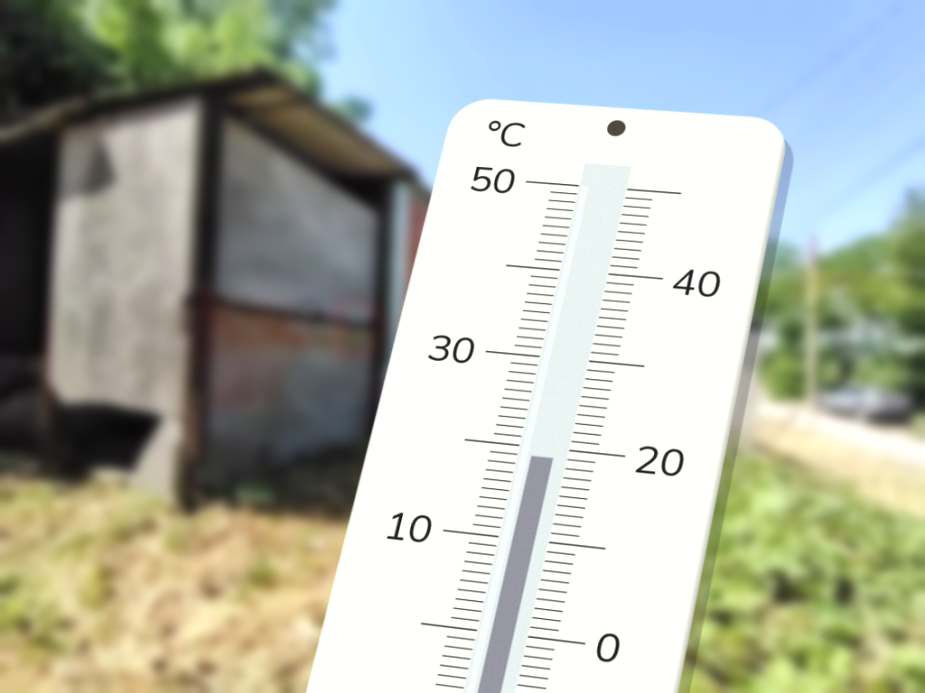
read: 19 °C
